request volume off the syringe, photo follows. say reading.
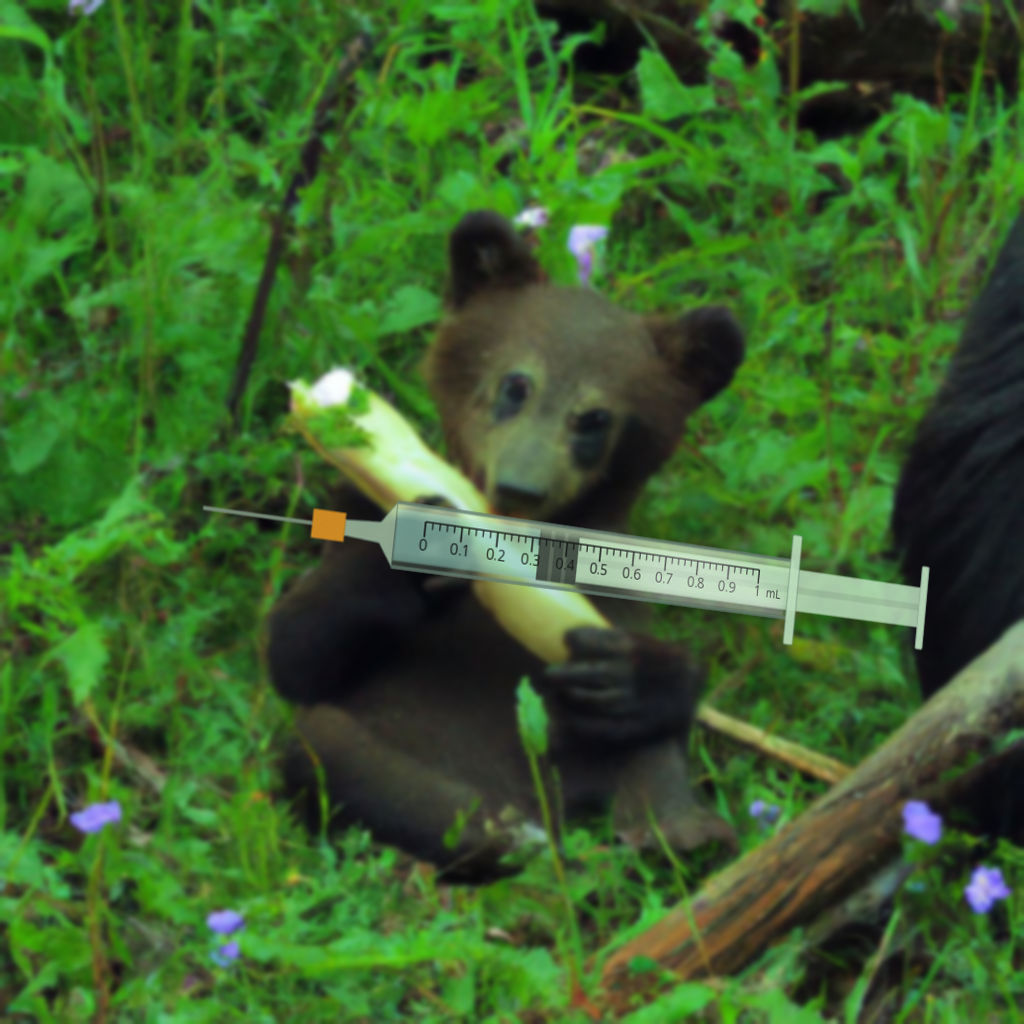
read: 0.32 mL
